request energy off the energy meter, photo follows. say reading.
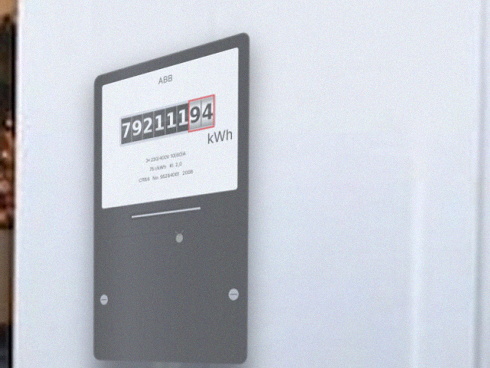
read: 792111.94 kWh
